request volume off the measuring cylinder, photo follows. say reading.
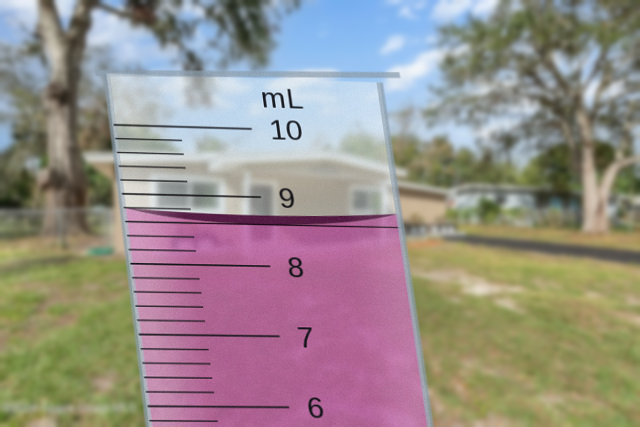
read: 8.6 mL
